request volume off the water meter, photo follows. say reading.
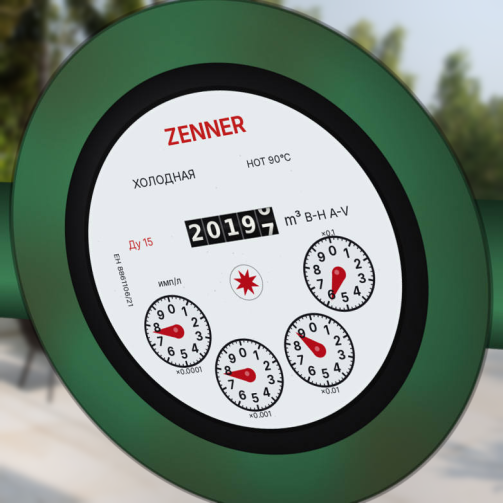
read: 20196.5877 m³
